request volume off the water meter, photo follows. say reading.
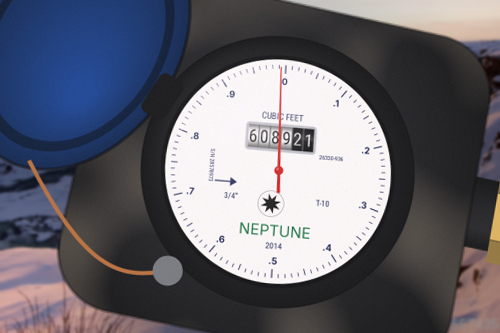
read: 608920.99 ft³
